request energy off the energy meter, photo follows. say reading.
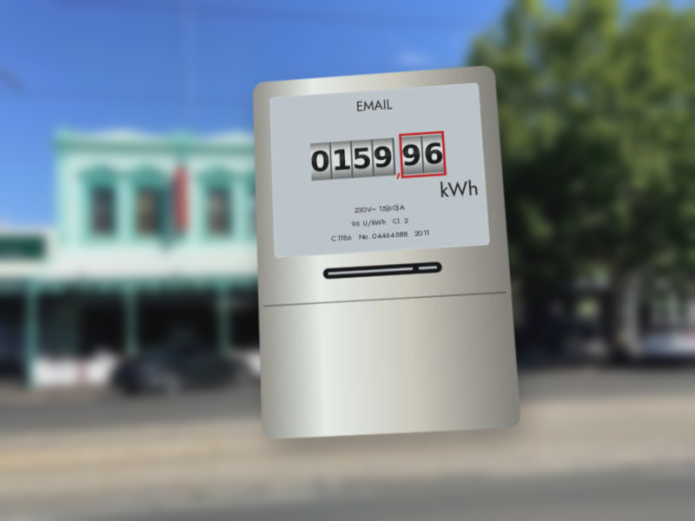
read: 159.96 kWh
